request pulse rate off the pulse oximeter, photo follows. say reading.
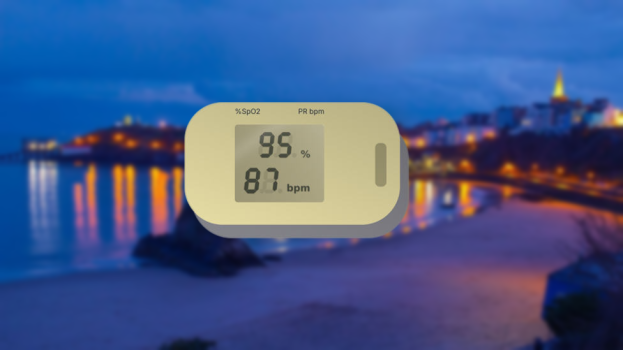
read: 87 bpm
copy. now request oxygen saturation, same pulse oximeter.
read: 95 %
